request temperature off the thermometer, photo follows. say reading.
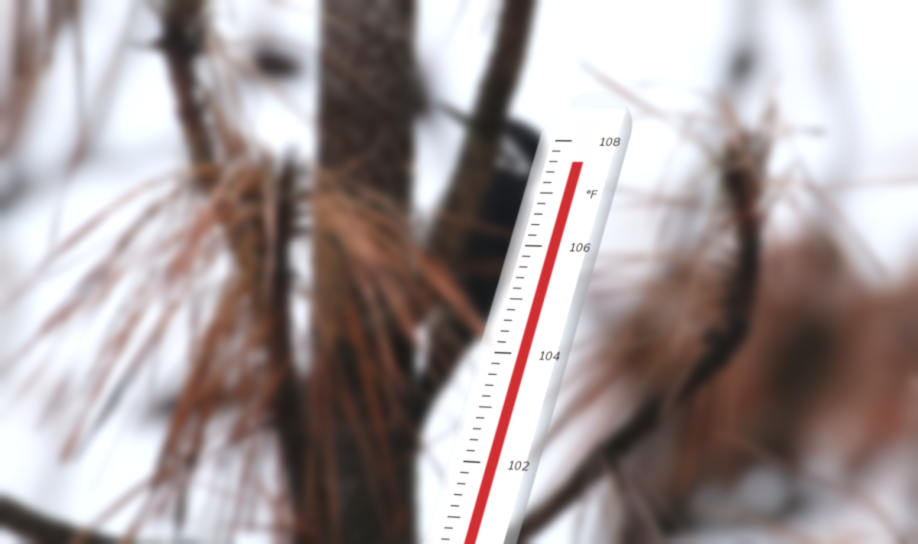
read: 107.6 °F
